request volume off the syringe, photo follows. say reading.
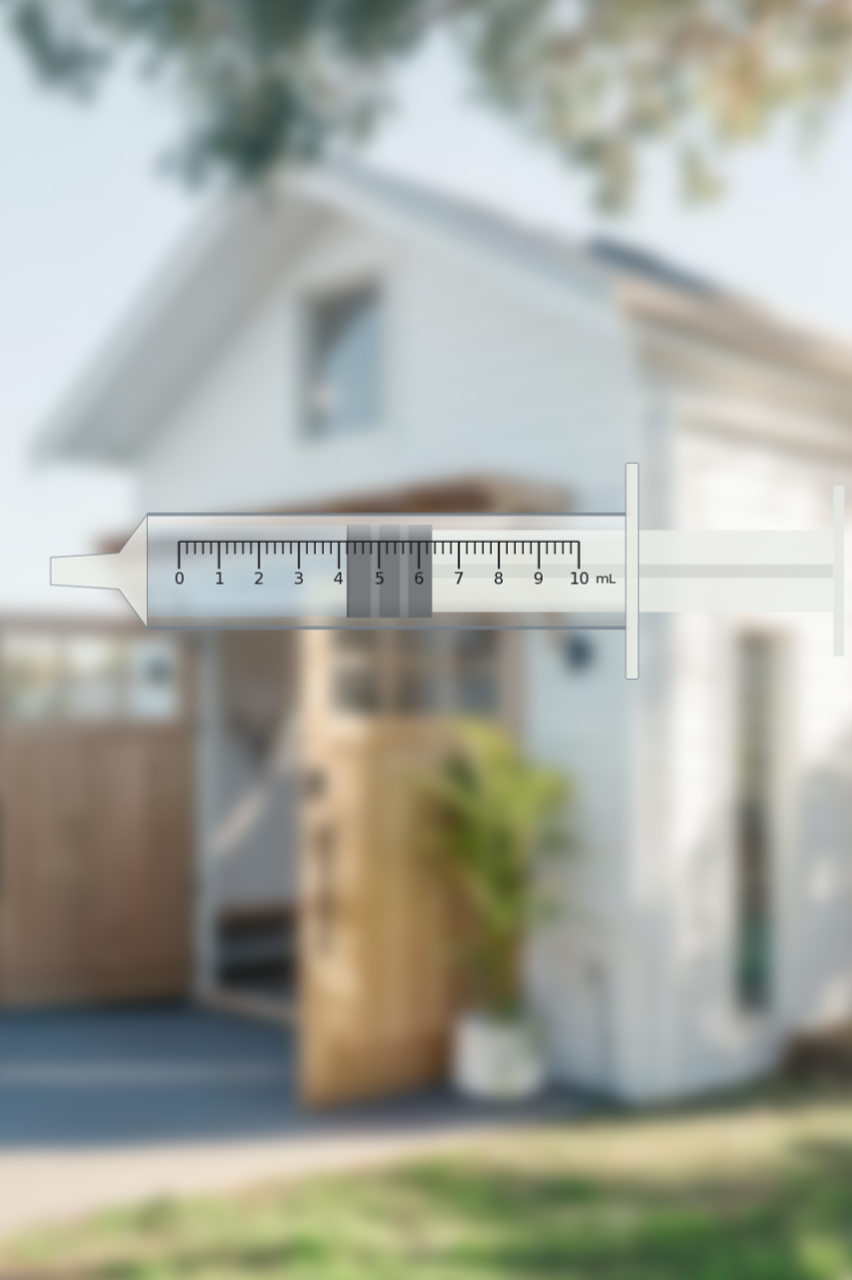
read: 4.2 mL
